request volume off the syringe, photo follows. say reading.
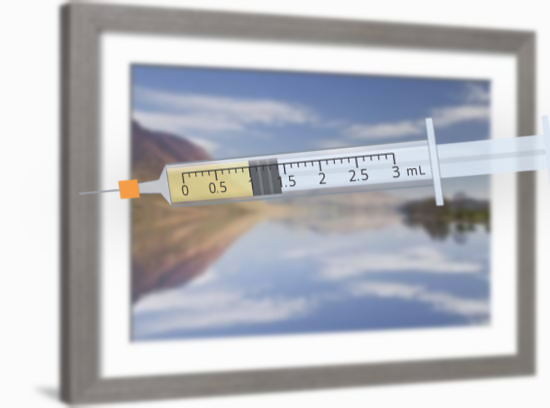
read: 1 mL
